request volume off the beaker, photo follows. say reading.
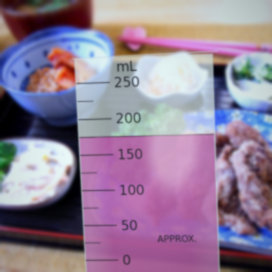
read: 175 mL
